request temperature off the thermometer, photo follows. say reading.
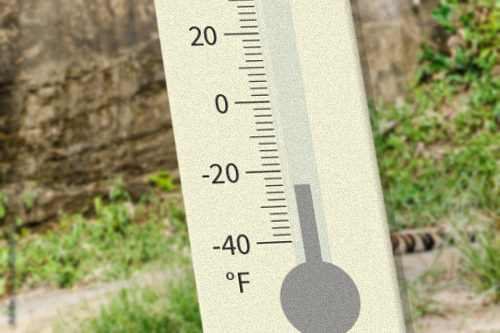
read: -24 °F
